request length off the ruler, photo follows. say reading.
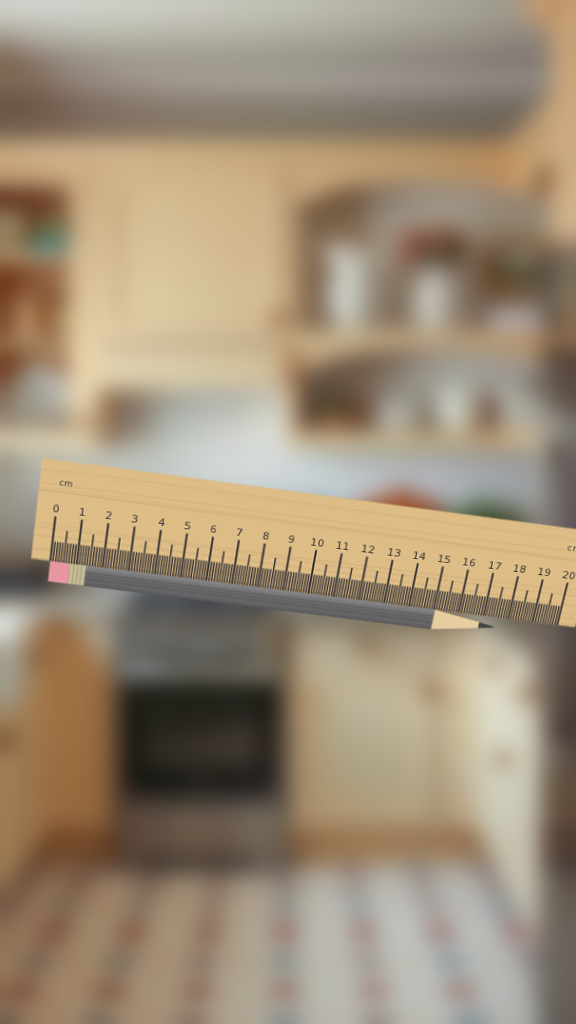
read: 17.5 cm
